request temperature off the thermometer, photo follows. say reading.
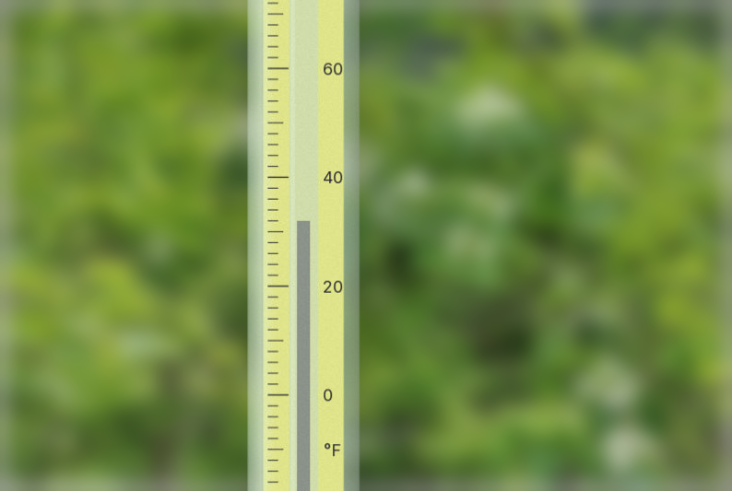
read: 32 °F
